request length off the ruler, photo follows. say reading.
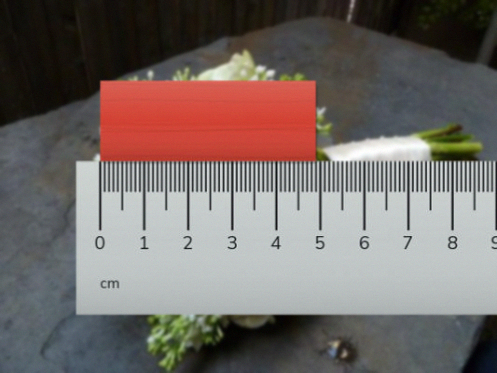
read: 4.9 cm
